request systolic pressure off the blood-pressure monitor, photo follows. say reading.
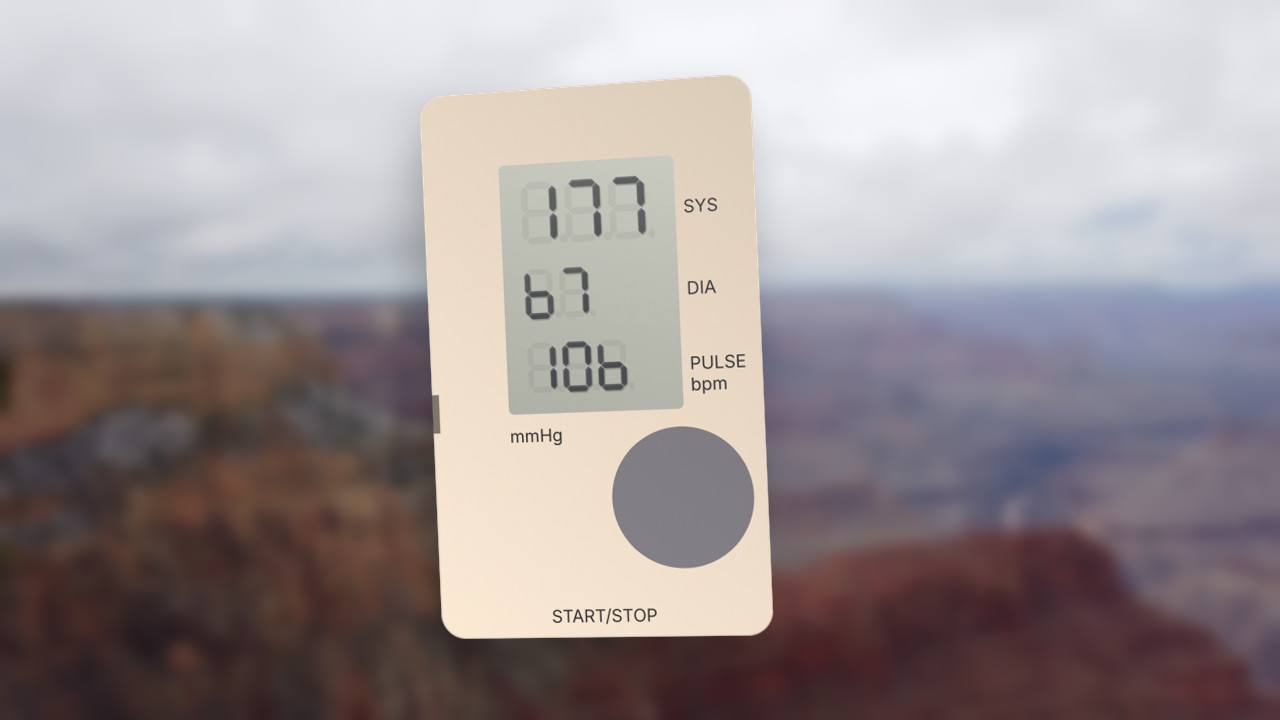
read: 177 mmHg
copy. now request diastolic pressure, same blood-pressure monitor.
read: 67 mmHg
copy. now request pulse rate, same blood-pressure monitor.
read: 106 bpm
